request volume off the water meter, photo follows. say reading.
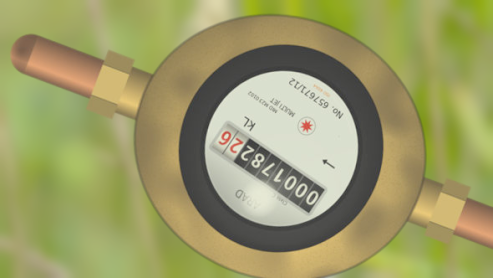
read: 1782.26 kL
